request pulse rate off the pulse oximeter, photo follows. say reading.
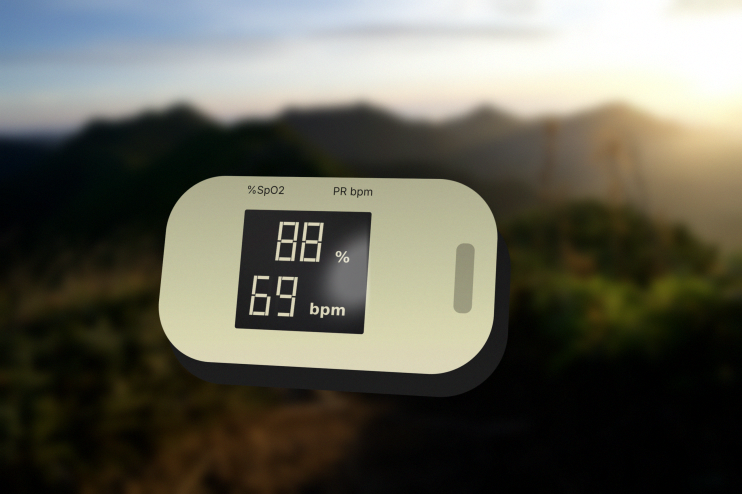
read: 69 bpm
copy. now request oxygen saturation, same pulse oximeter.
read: 88 %
